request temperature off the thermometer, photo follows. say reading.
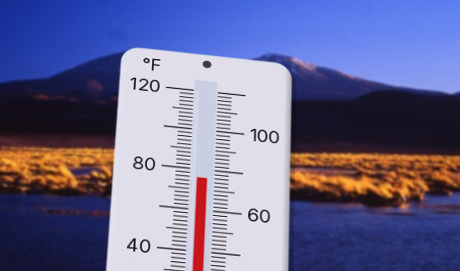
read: 76 °F
